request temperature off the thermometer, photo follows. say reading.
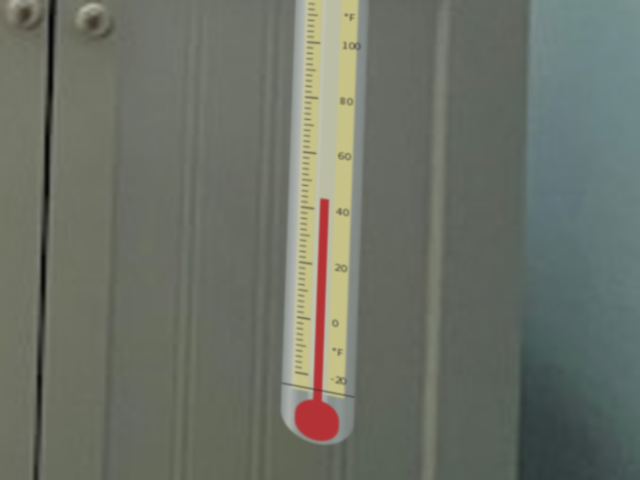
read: 44 °F
